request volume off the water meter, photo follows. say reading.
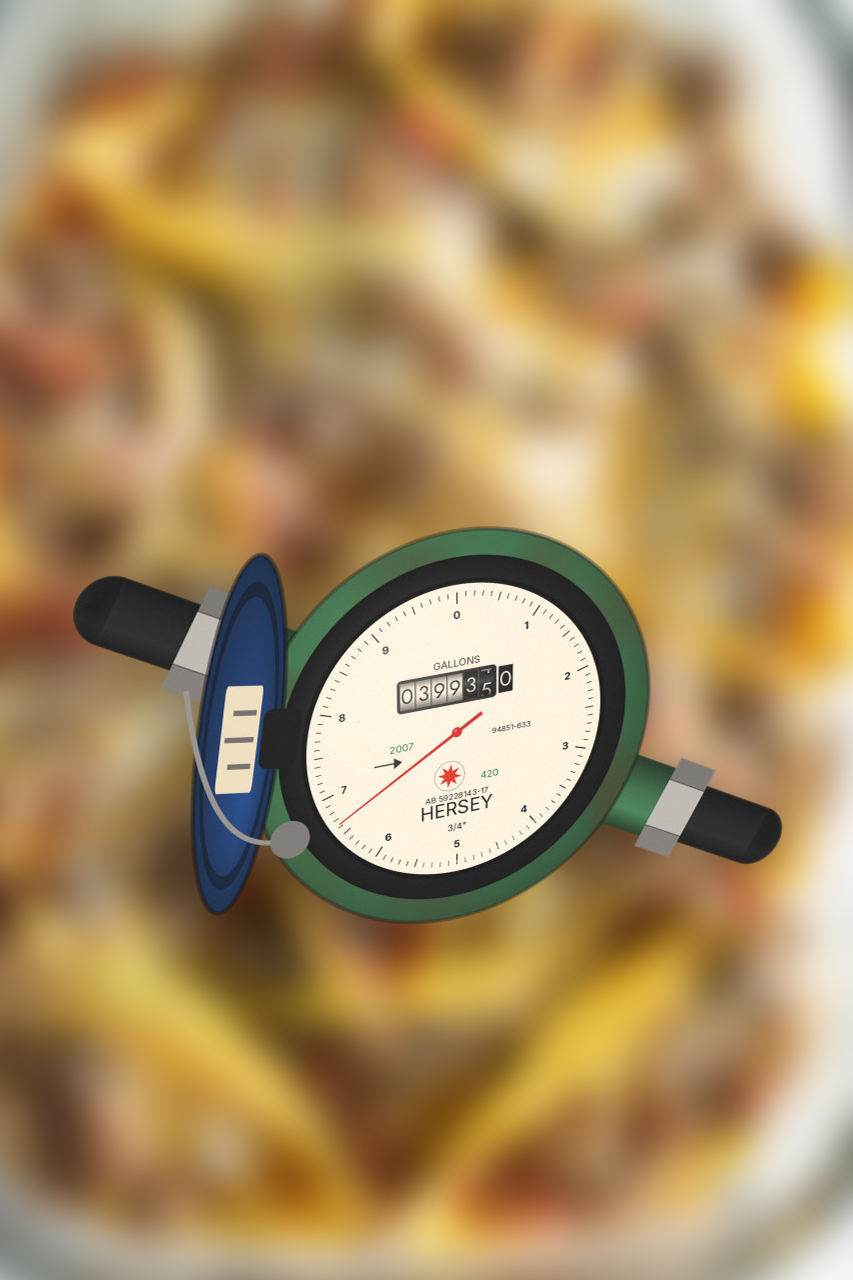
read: 399346.6 gal
